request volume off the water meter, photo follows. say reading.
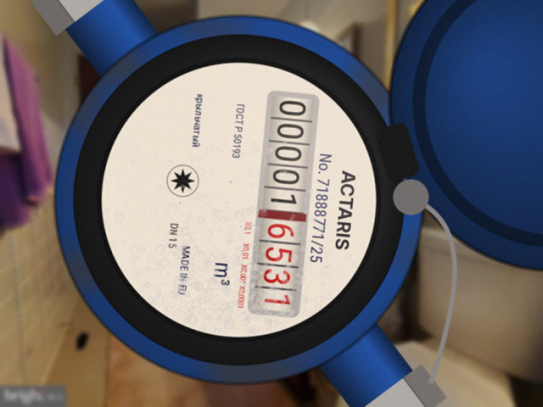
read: 1.6531 m³
